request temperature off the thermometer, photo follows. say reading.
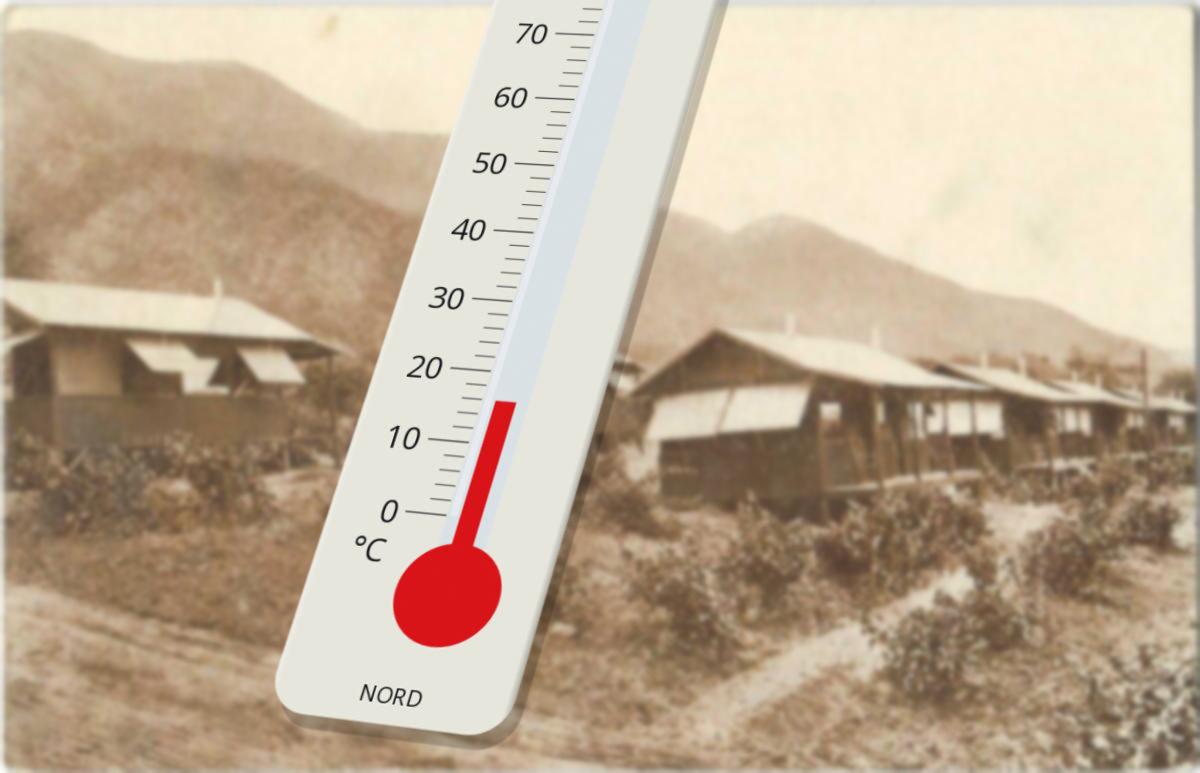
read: 16 °C
